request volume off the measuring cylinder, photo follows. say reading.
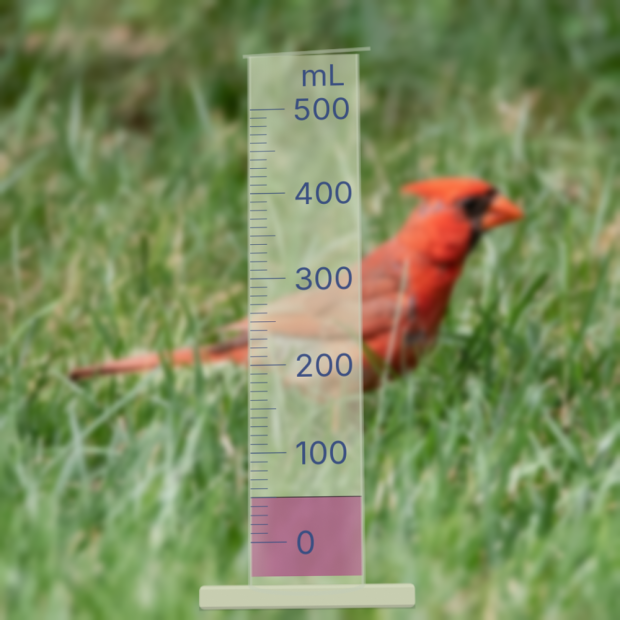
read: 50 mL
